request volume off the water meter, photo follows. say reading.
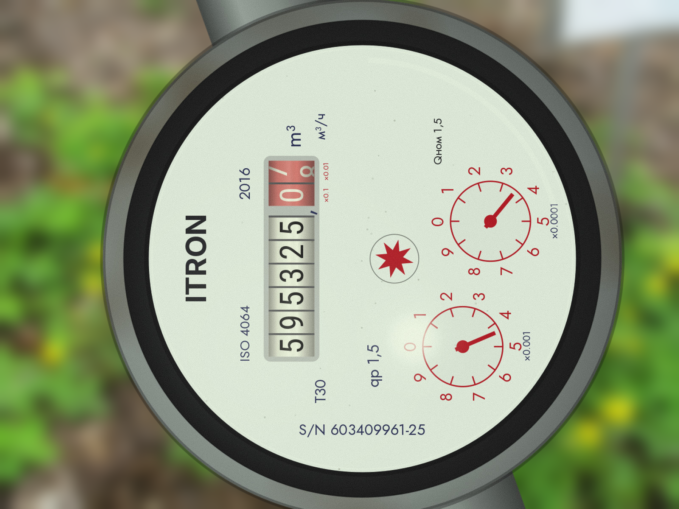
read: 595325.0743 m³
